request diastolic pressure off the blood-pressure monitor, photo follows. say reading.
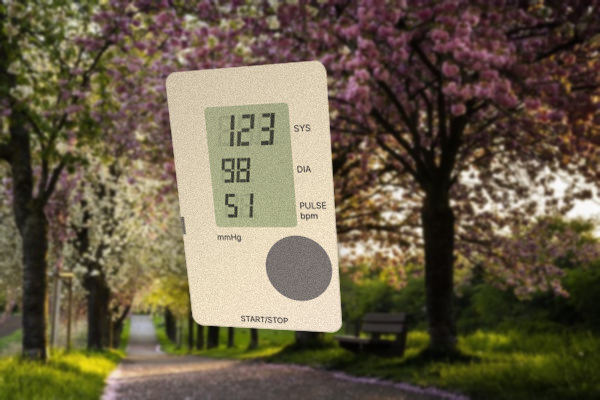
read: 98 mmHg
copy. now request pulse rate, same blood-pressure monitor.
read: 51 bpm
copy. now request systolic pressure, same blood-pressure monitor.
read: 123 mmHg
